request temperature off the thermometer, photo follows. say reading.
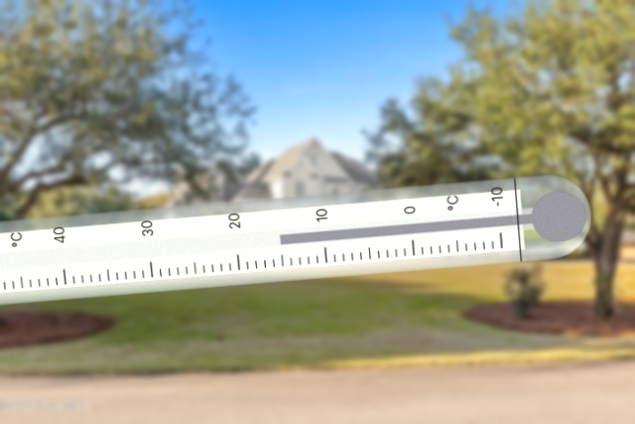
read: 15 °C
